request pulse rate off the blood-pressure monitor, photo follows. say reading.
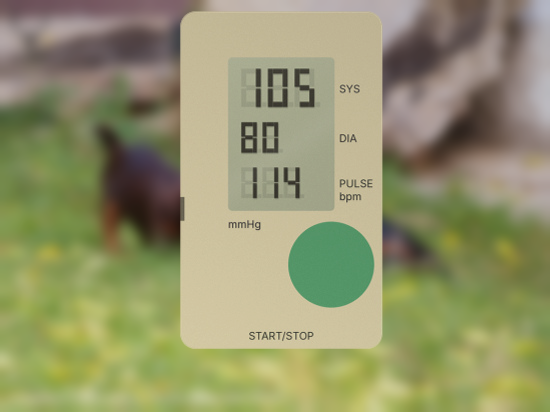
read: 114 bpm
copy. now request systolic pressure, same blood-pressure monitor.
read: 105 mmHg
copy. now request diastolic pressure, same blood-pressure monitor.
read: 80 mmHg
